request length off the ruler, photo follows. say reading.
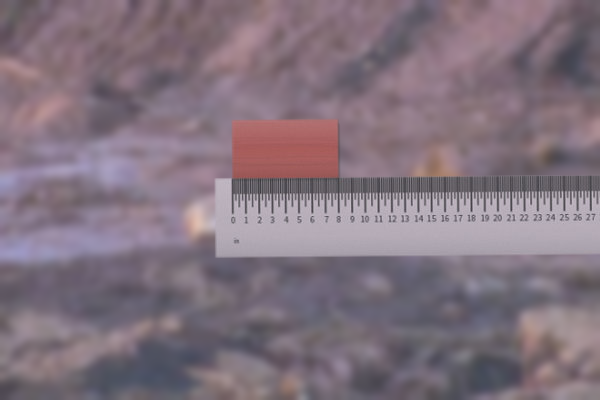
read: 8 in
